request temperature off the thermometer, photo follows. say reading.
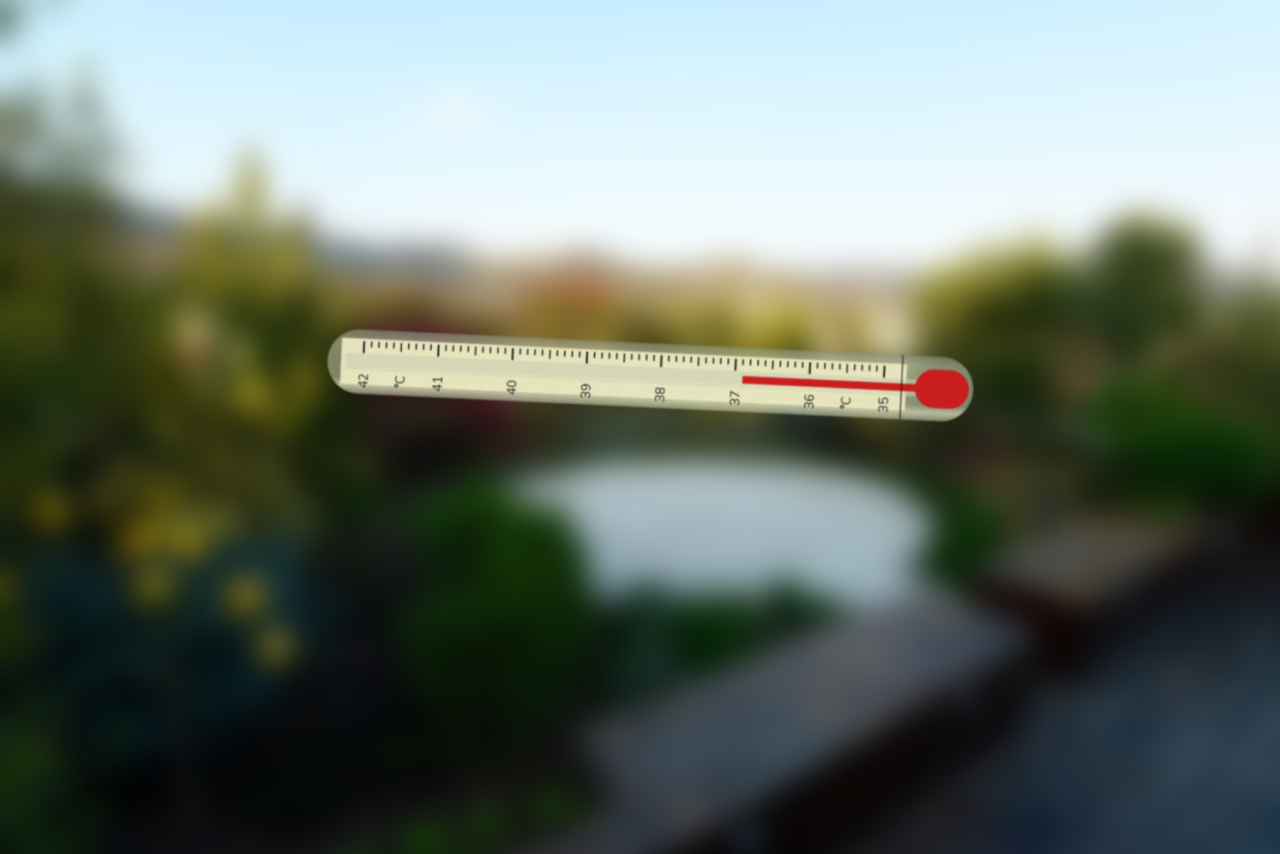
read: 36.9 °C
